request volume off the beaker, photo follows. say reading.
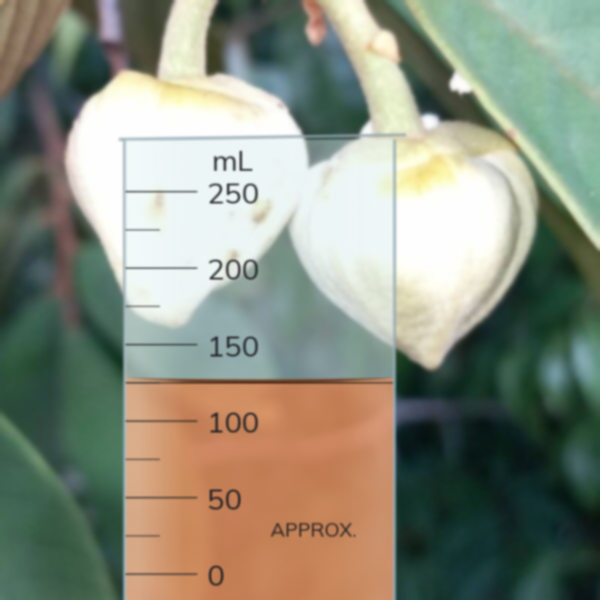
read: 125 mL
